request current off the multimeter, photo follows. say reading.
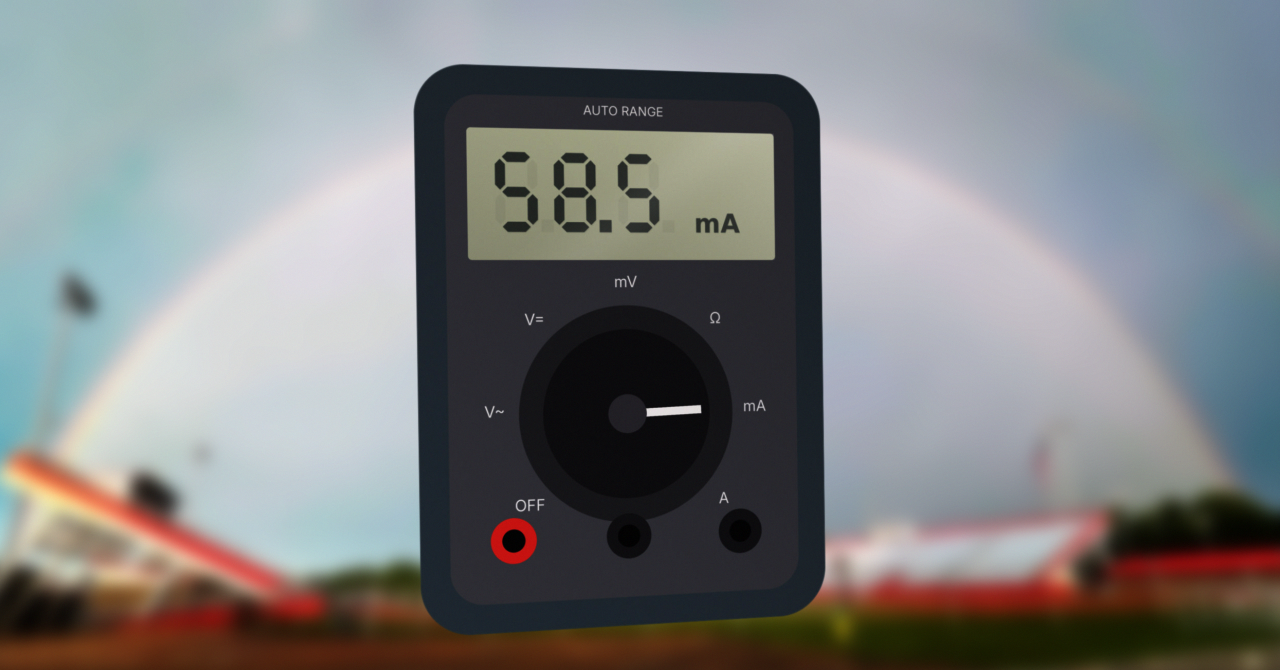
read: 58.5 mA
